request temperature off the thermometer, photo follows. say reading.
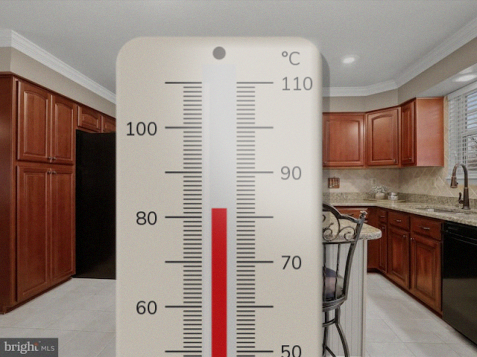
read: 82 °C
